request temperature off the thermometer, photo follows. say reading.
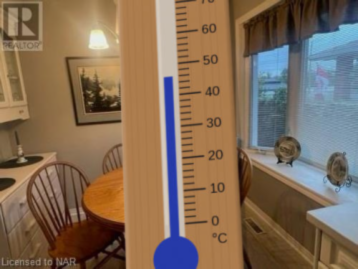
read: 46 °C
